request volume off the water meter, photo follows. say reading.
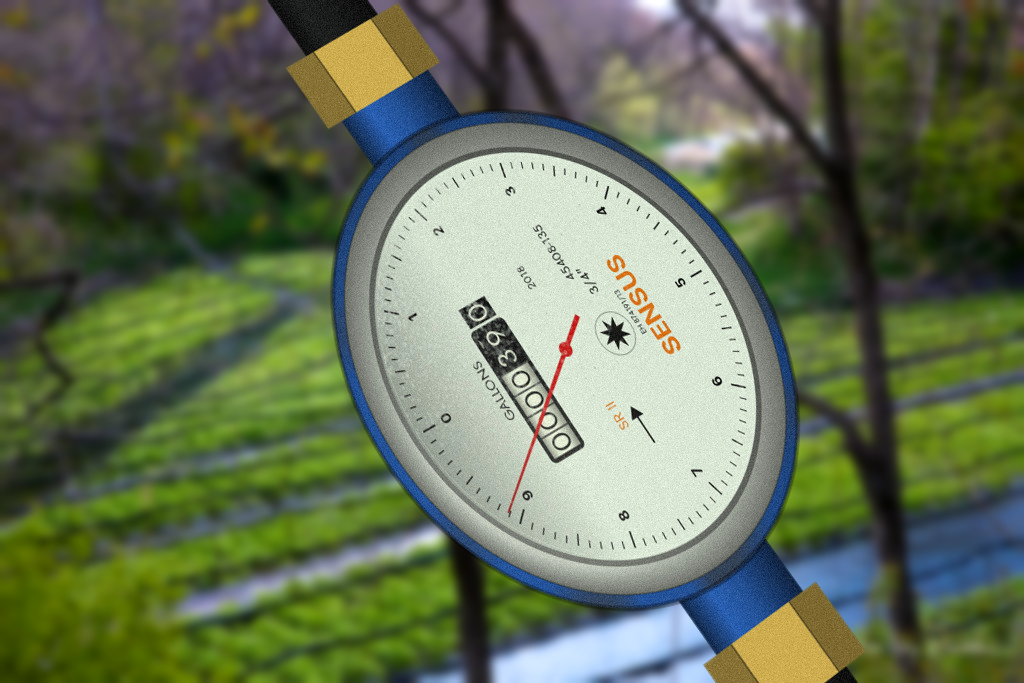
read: 389.1 gal
